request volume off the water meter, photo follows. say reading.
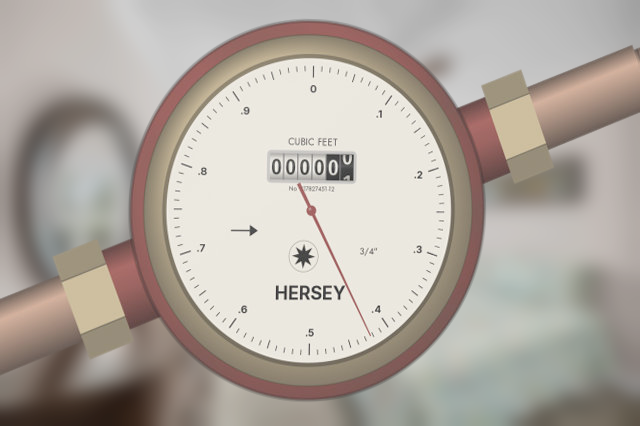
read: 0.42 ft³
